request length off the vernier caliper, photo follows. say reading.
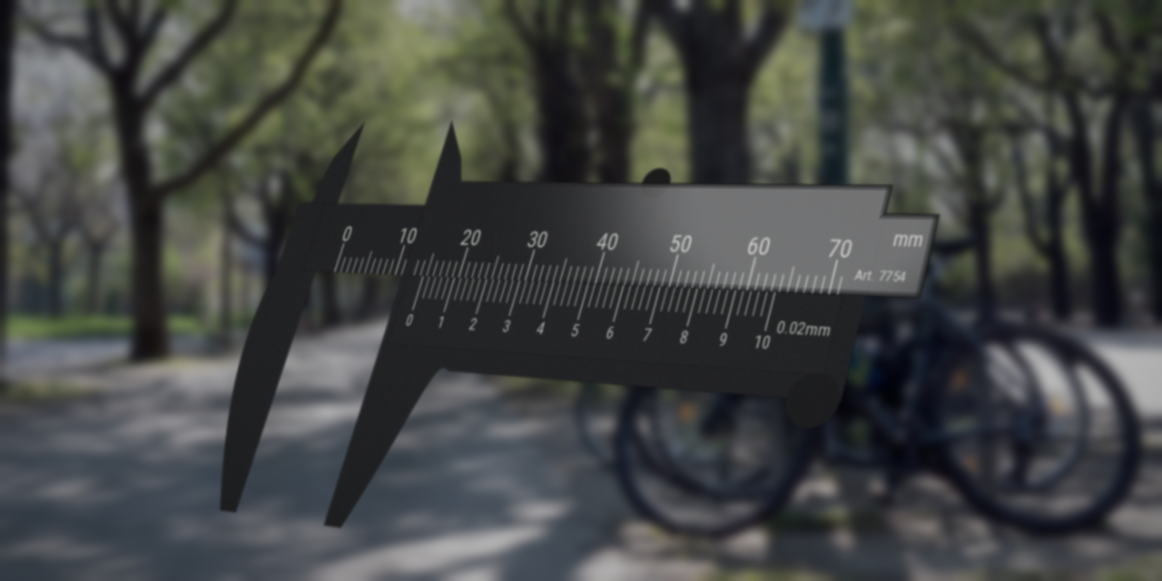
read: 14.5 mm
